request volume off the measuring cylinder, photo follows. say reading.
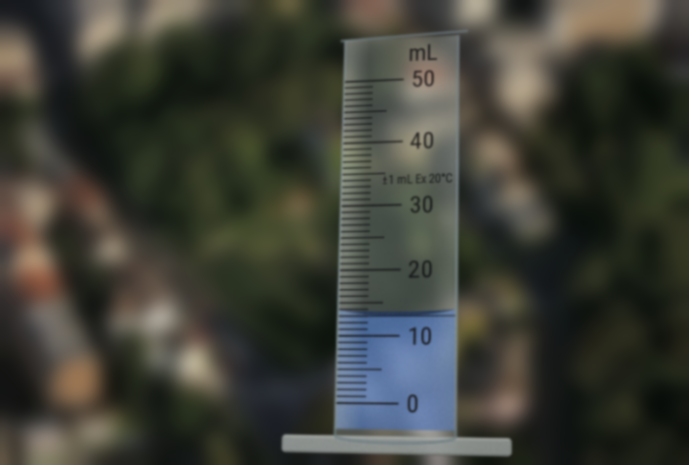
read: 13 mL
